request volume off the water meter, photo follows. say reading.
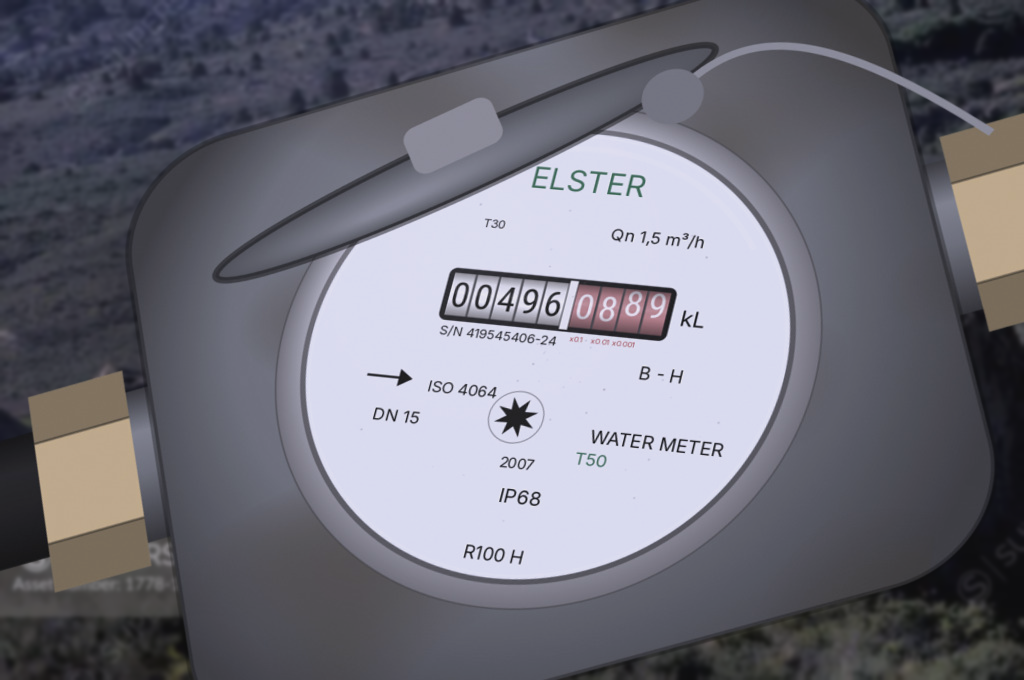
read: 496.0889 kL
